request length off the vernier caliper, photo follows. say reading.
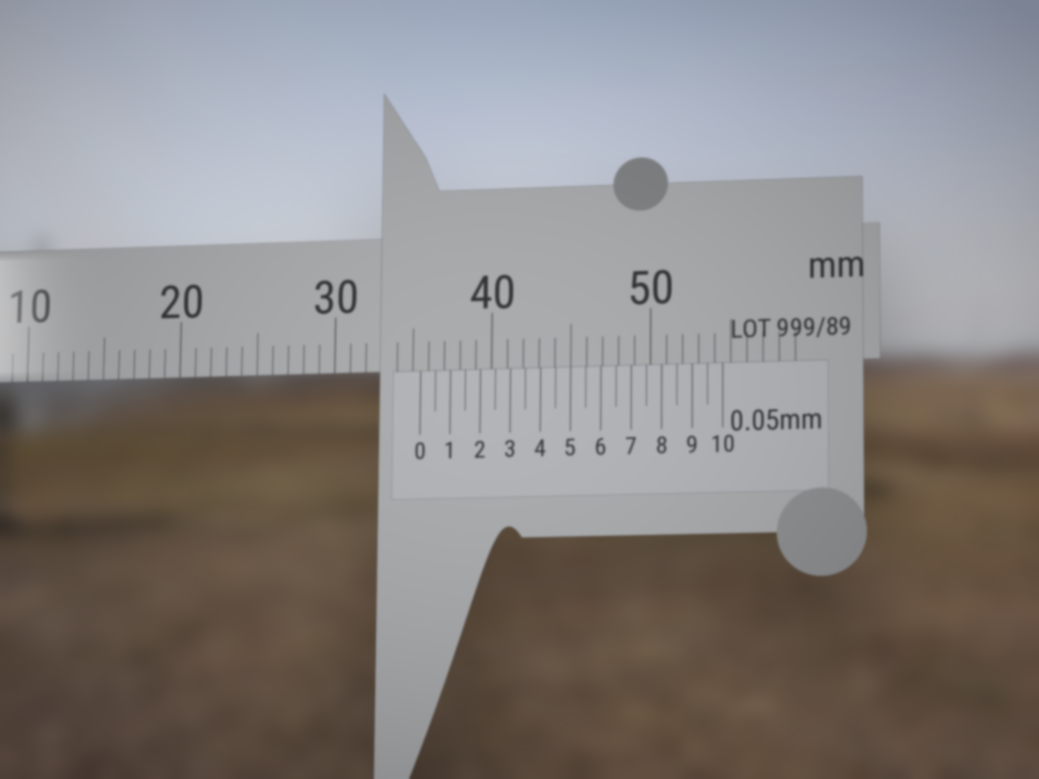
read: 35.5 mm
